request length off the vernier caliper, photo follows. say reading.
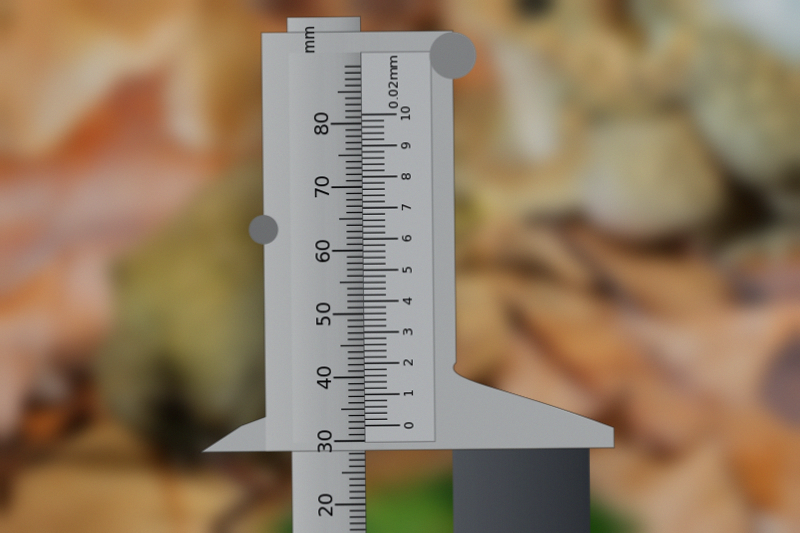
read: 32.4 mm
